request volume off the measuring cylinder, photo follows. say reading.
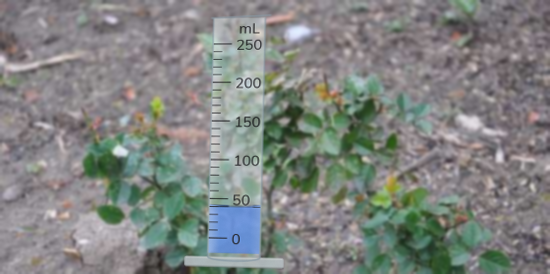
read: 40 mL
